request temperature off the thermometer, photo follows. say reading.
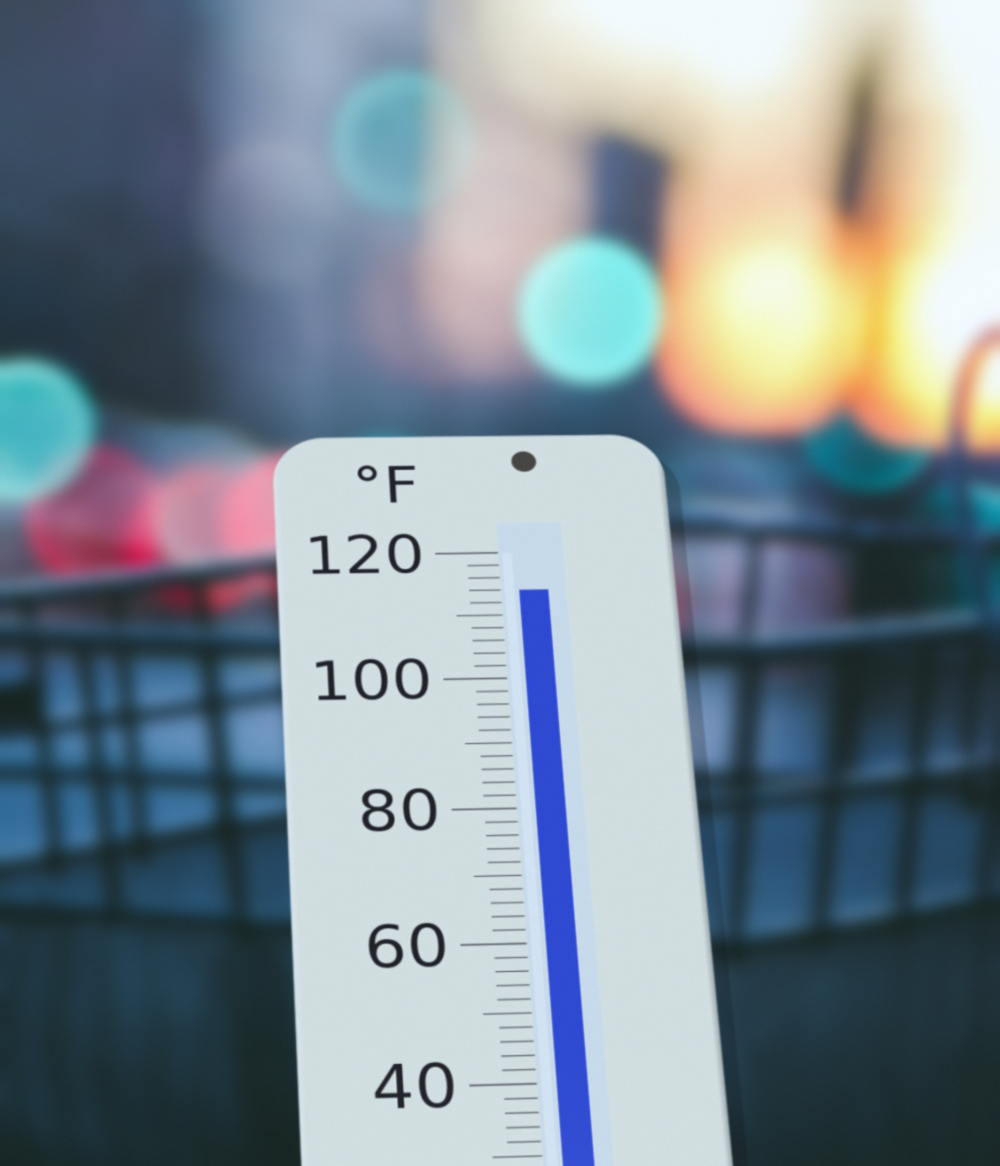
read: 114 °F
